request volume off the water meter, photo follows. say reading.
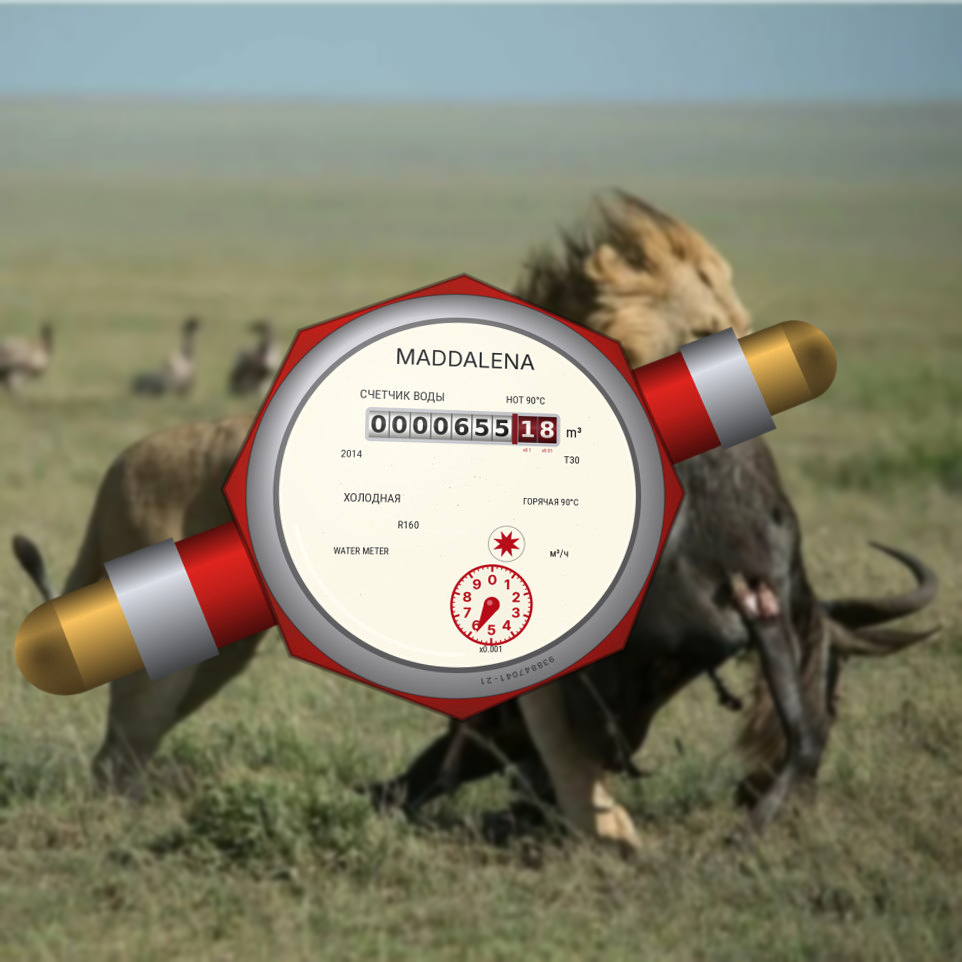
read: 655.185 m³
